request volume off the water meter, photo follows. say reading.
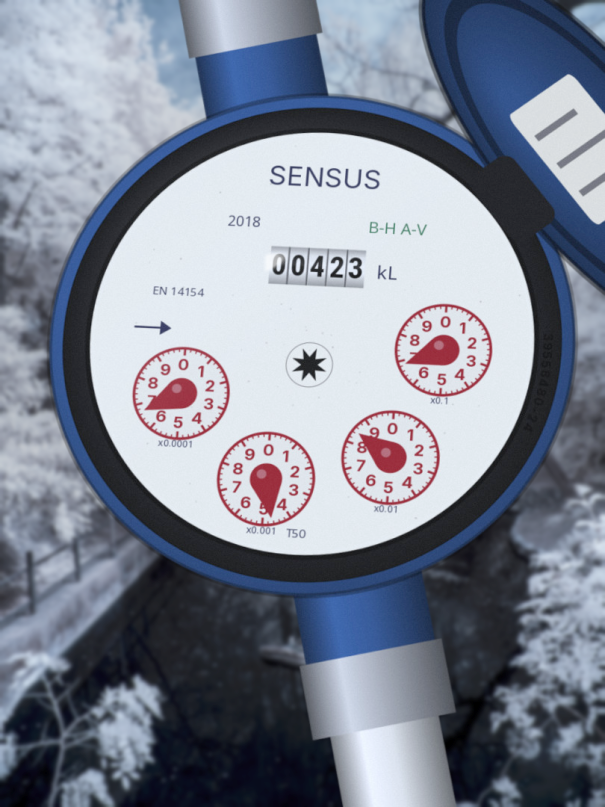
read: 423.6846 kL
